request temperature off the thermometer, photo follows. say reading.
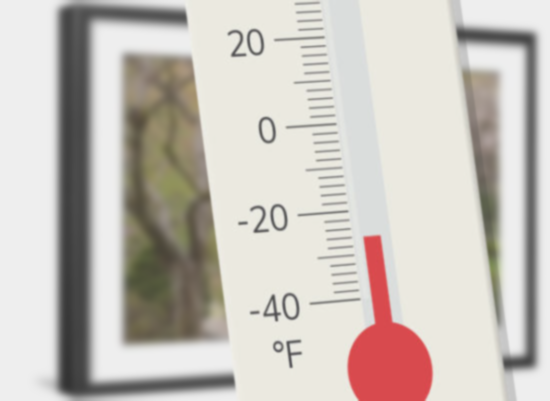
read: -26 °F
